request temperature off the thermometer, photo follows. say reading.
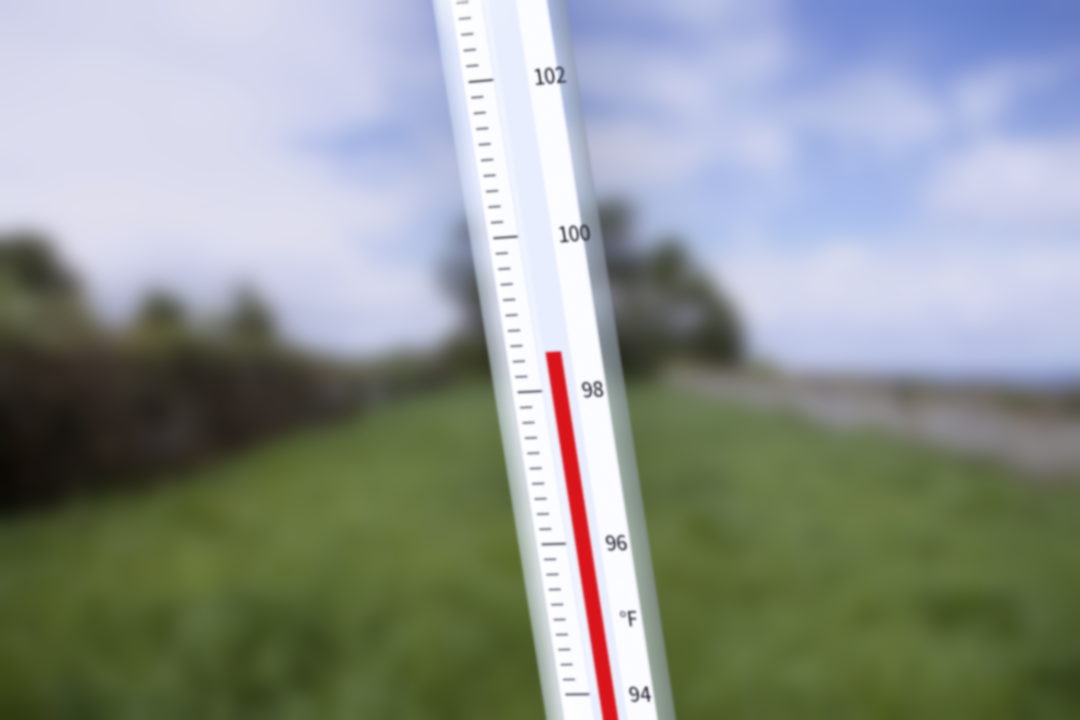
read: 98.5 °F
